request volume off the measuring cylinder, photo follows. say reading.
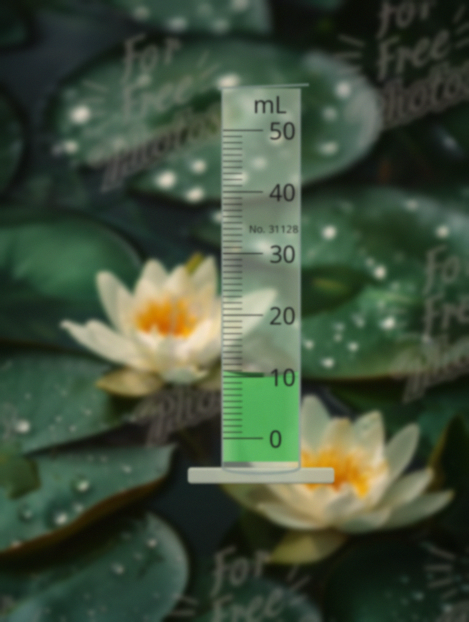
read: 10 mL
